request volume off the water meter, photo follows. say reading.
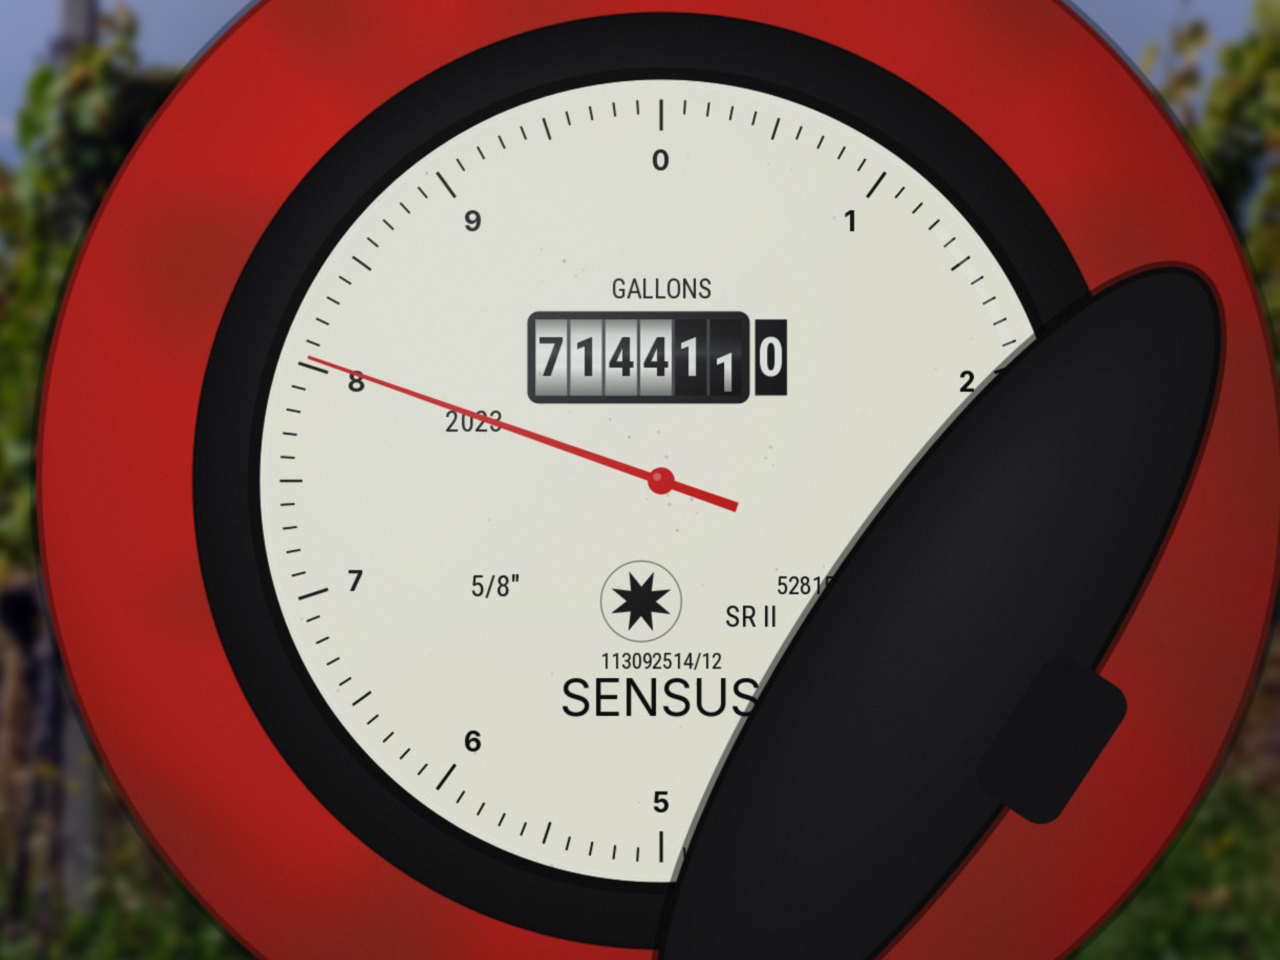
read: 7144108.0 gal
